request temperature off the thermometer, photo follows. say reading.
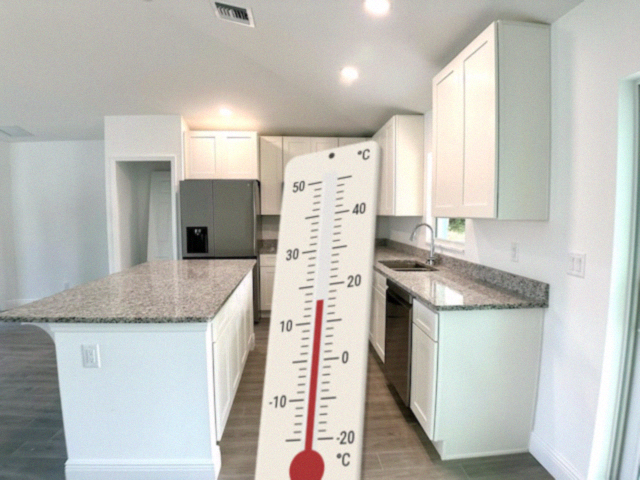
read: 16 °C
